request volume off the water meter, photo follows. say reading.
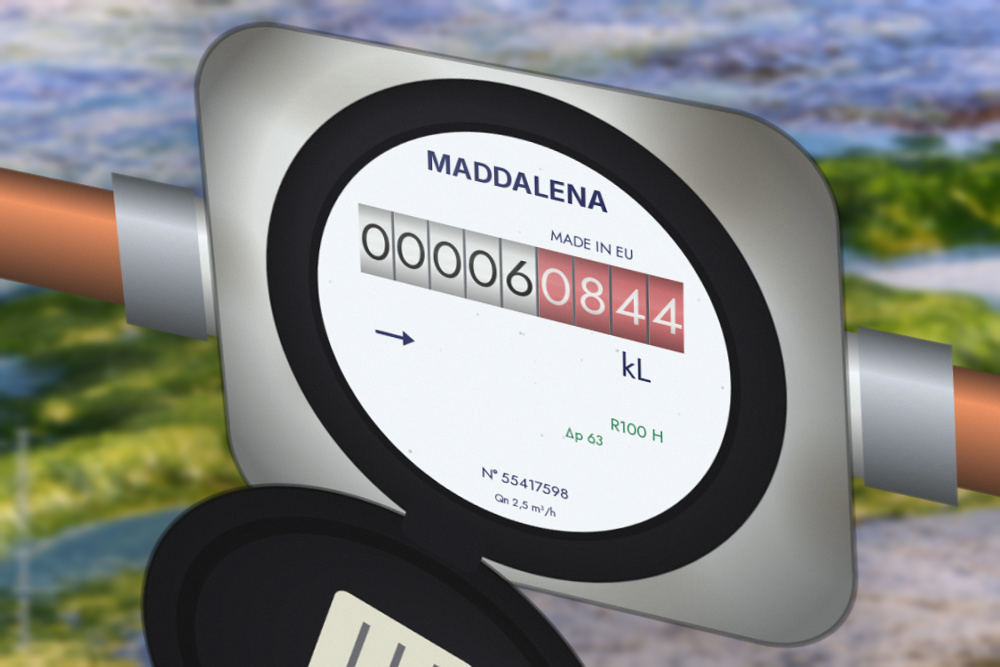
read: 6.0844 kL
